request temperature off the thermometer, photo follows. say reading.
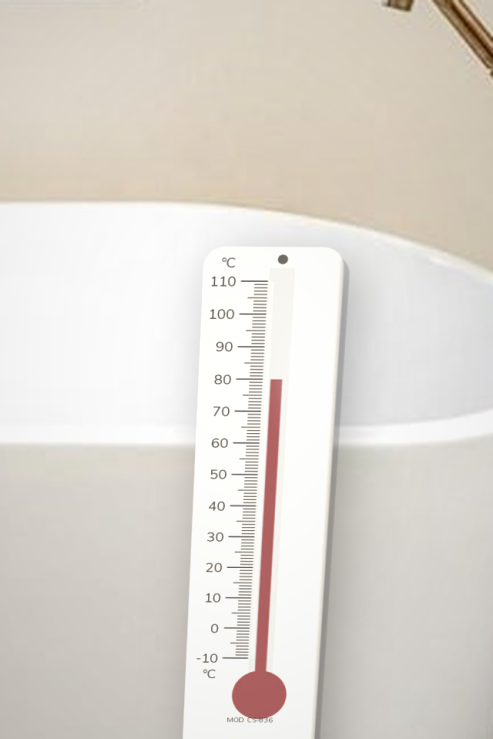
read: 80 °C
